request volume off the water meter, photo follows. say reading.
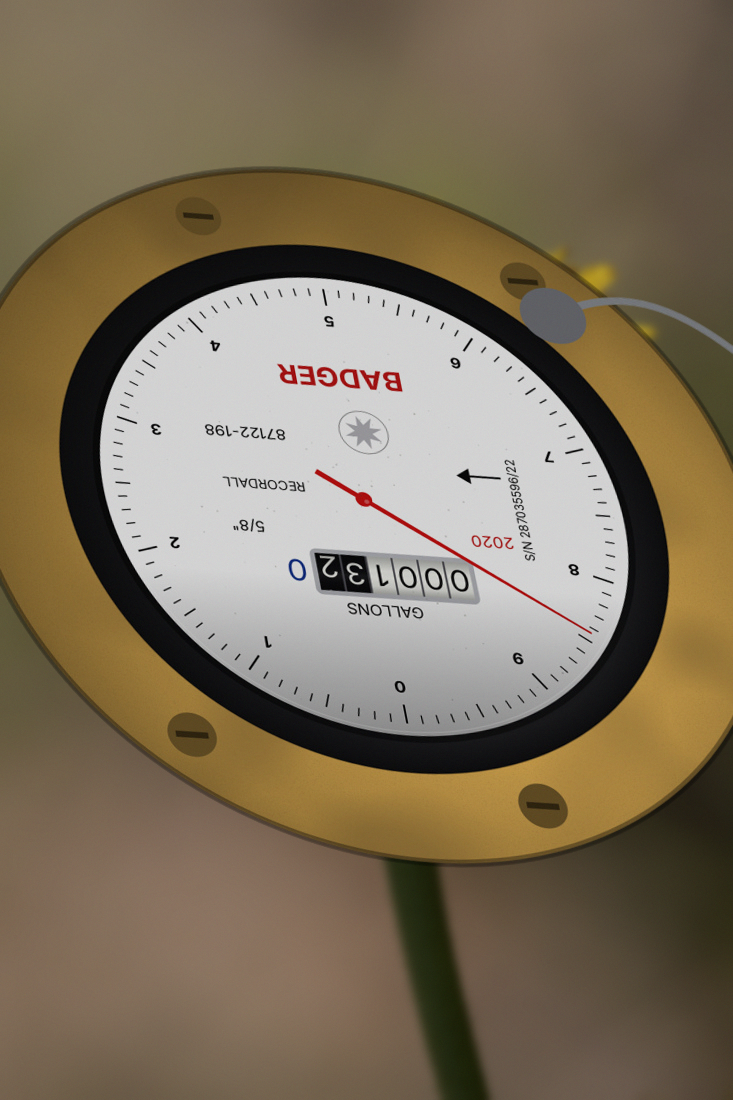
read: 1318.4 gal
